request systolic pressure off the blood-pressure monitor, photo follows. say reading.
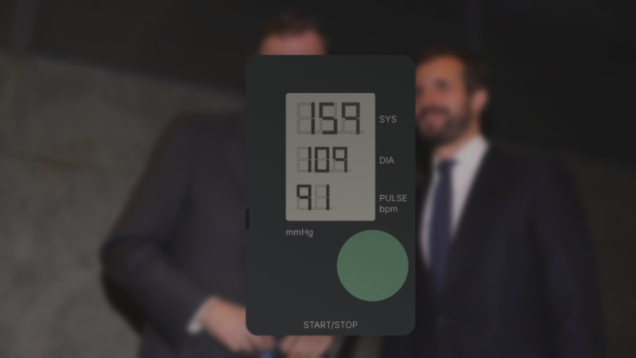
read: 159 mmHg
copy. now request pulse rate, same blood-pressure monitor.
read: 91 bpm
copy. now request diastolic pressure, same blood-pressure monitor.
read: 109 mmHg
